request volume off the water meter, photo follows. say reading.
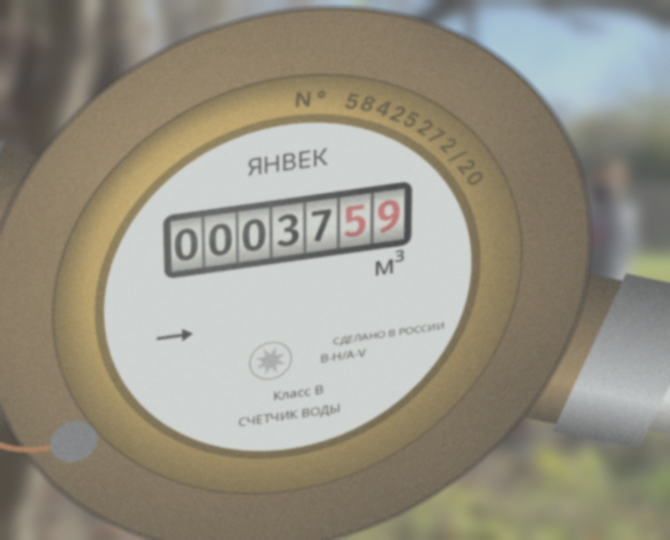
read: 37.59 m³
